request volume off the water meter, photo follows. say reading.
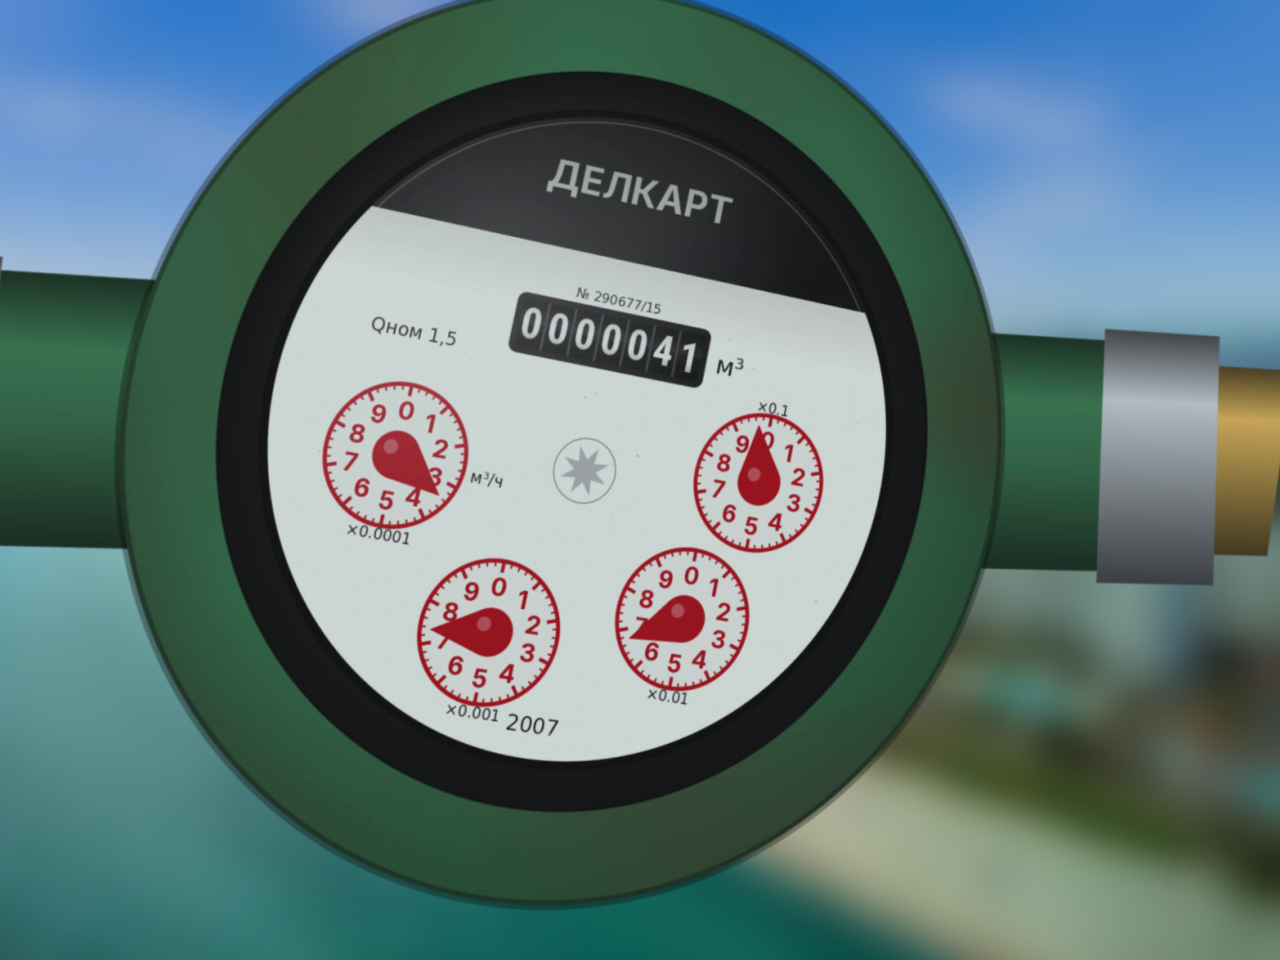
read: 40.9673 m³
